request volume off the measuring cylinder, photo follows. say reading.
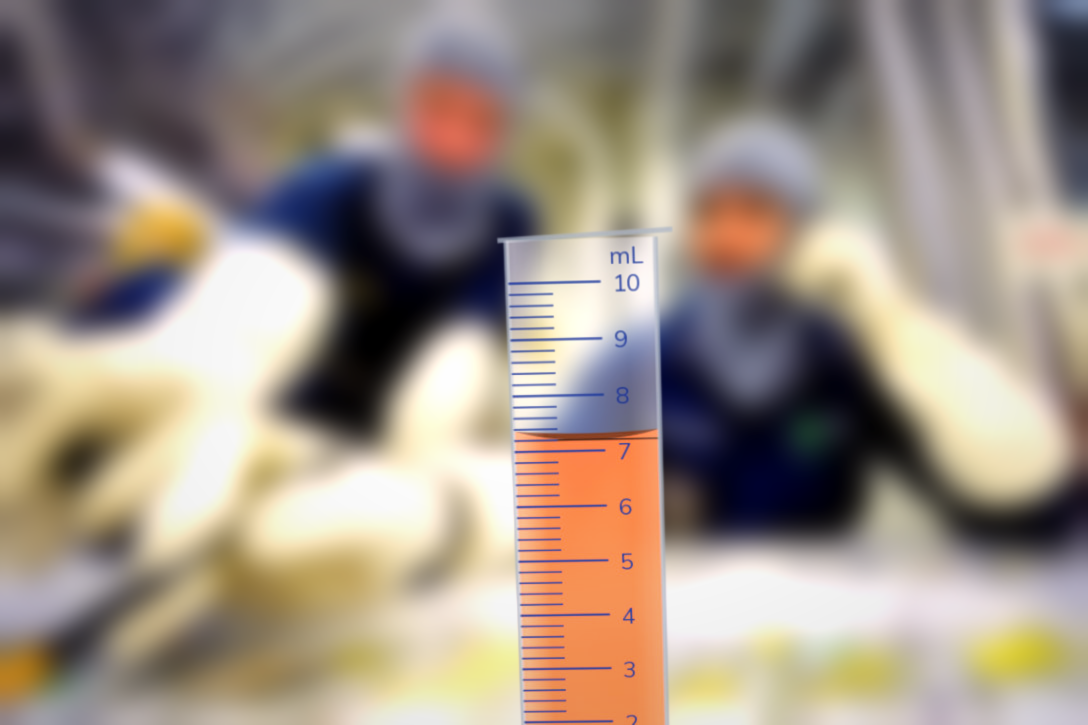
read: 7.2 mL
